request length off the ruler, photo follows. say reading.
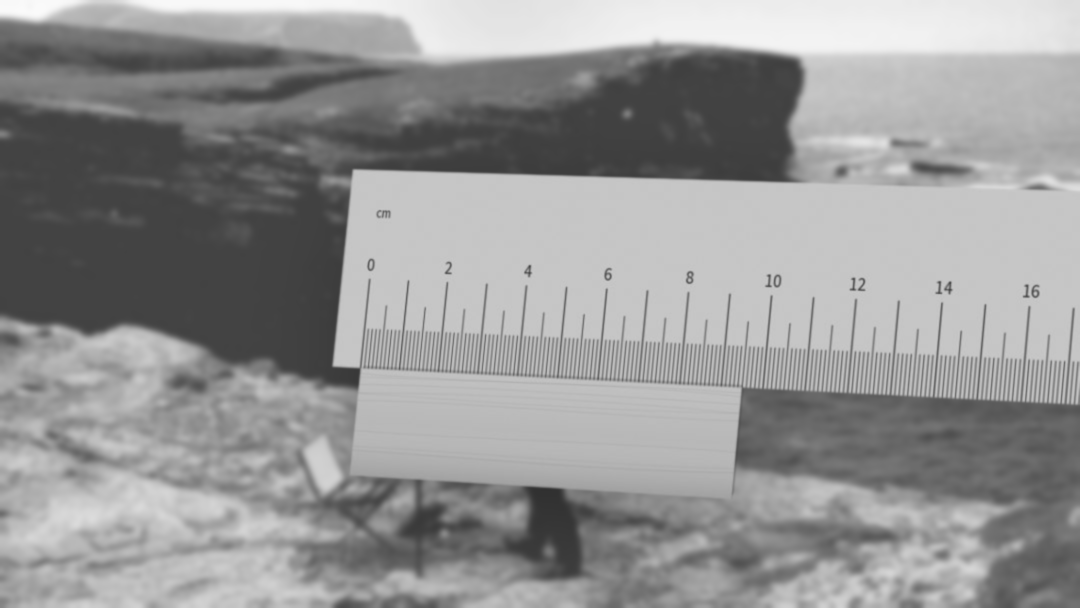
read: 9.5 cm
